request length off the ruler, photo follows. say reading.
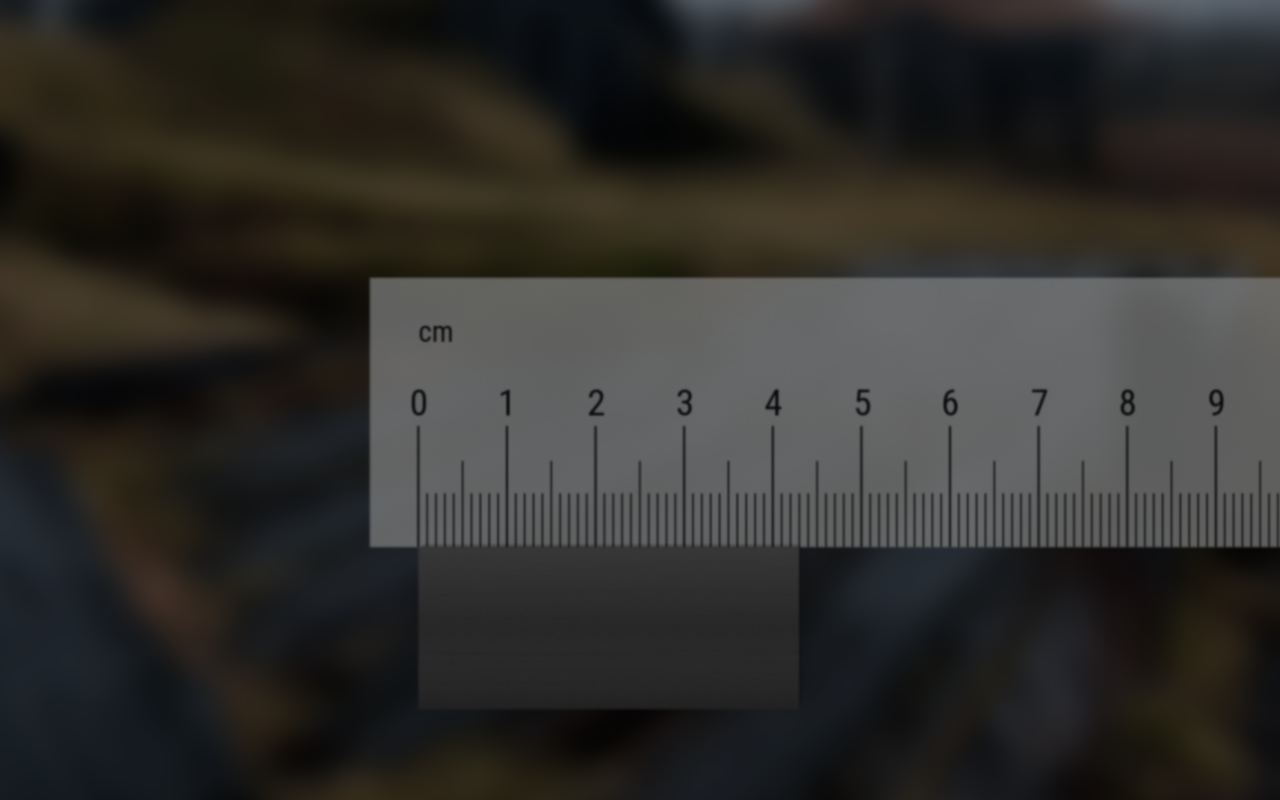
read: 4.3 cm
